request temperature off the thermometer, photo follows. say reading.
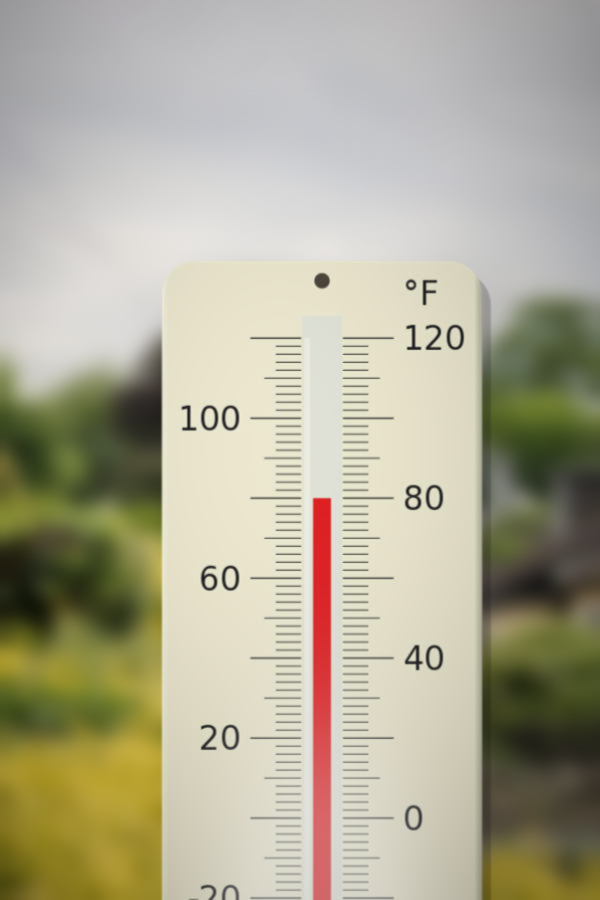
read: 80 °F
